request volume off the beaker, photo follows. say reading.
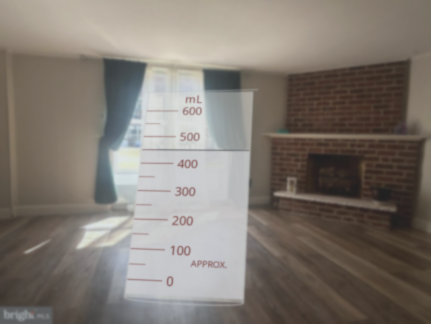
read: 450 mL
